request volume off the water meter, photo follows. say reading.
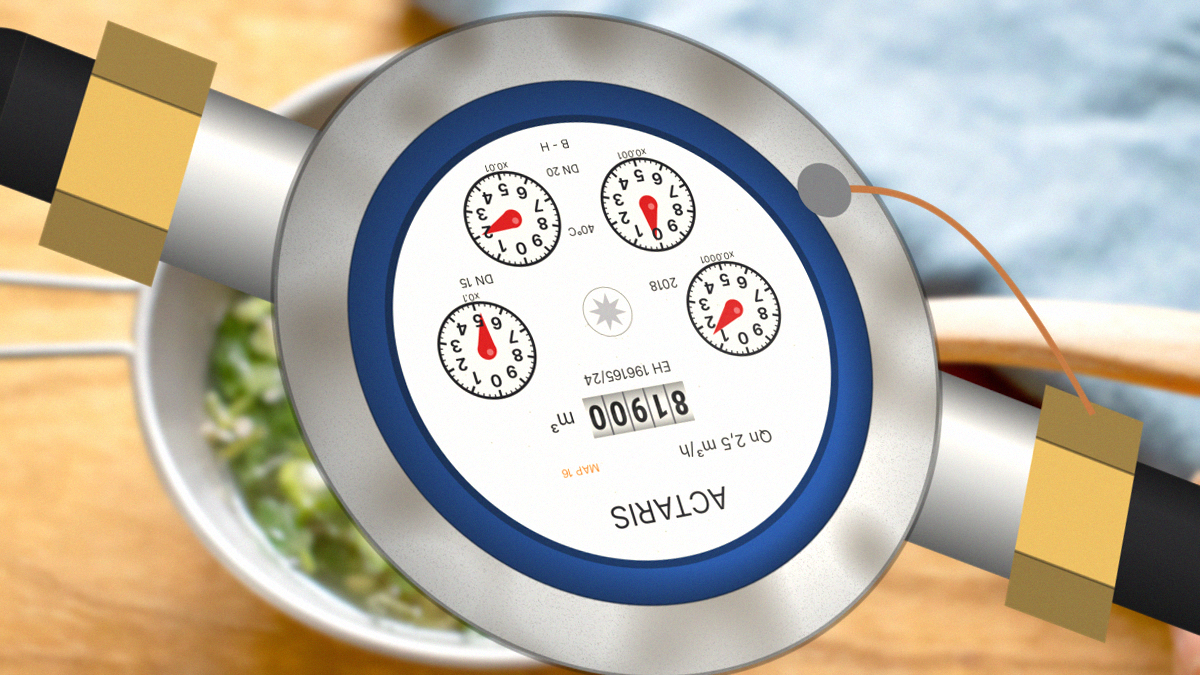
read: 81900.5201 m³
